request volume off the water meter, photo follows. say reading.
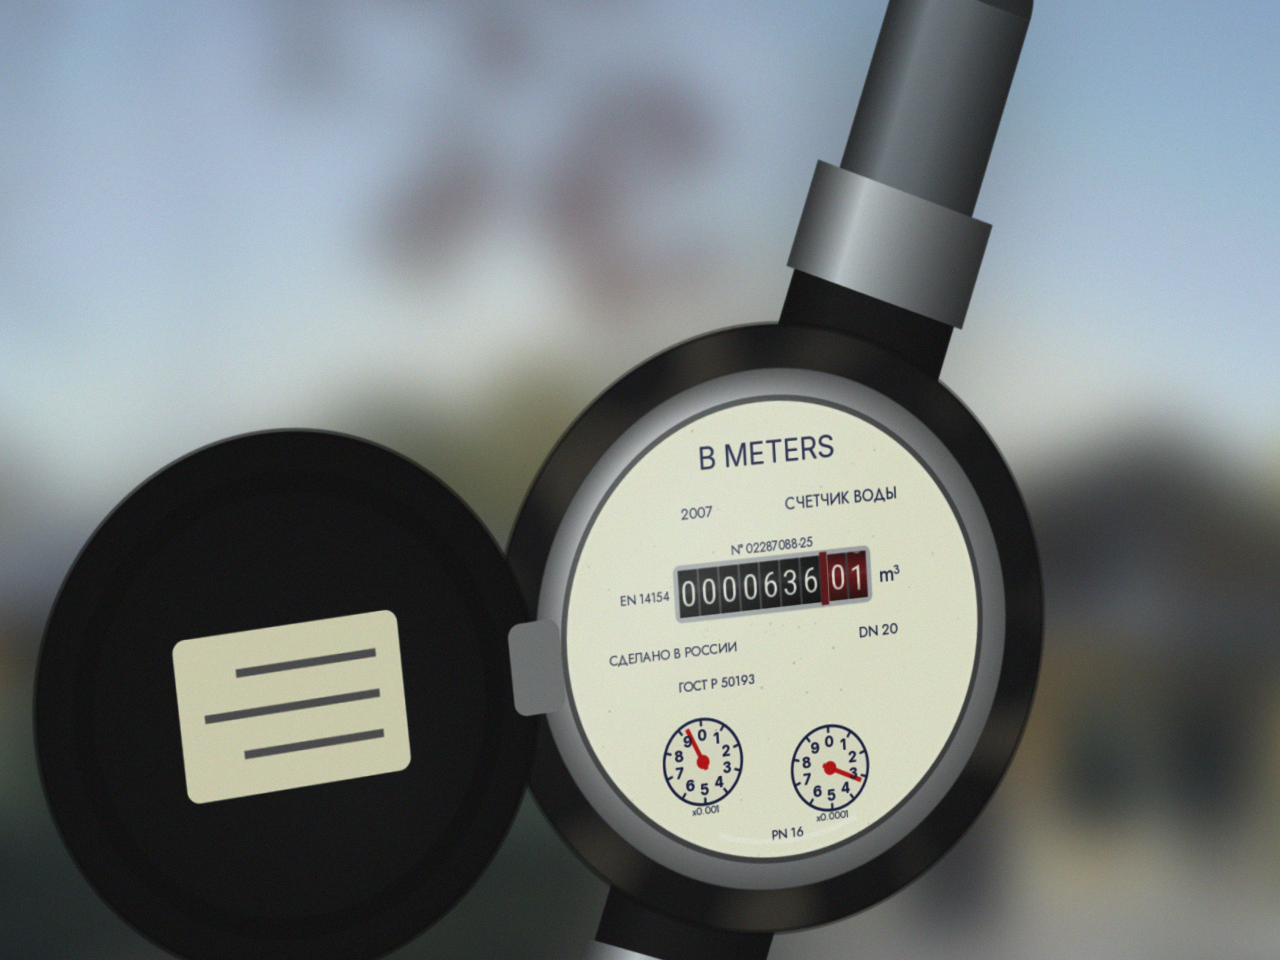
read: 636.0093 m³
